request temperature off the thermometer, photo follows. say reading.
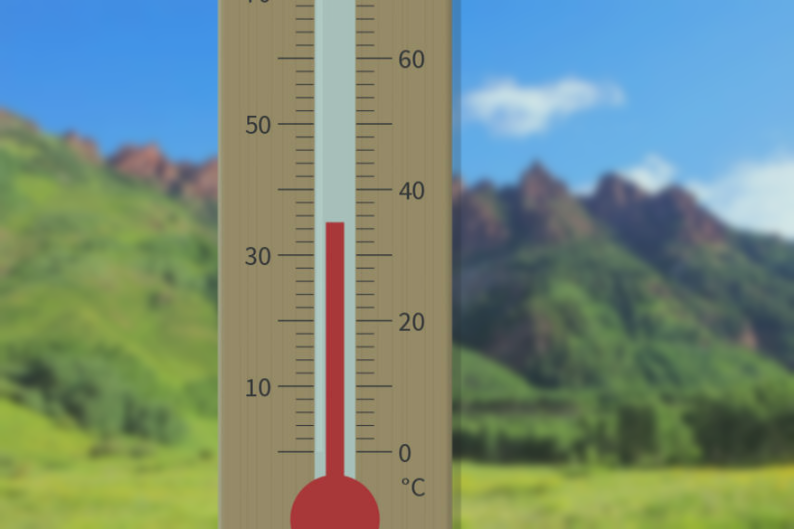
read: 35 °C
